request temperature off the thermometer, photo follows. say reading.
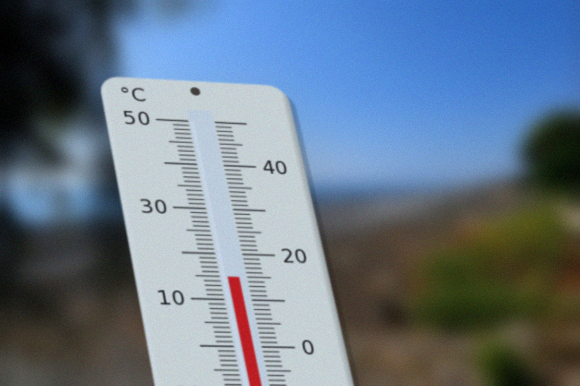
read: 15 °C
